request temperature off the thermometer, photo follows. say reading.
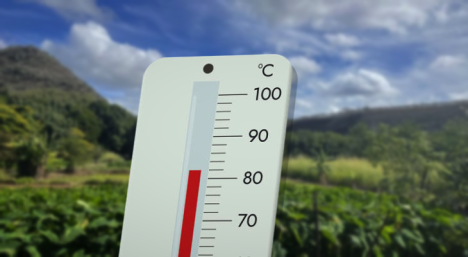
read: 82 °C
